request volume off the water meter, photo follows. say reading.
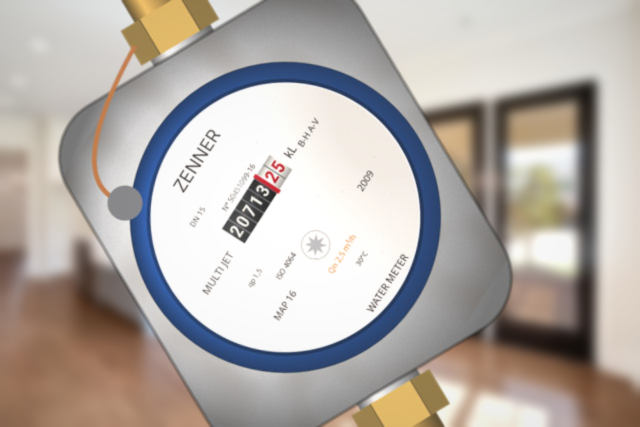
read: 20713.25 kL
